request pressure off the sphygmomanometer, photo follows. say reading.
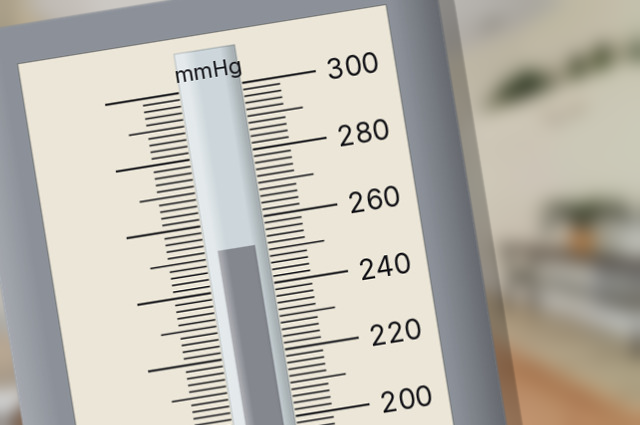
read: 252 mmHg
